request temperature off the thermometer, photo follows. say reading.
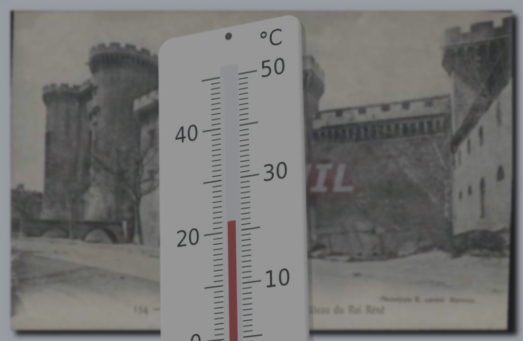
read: 22 °C
